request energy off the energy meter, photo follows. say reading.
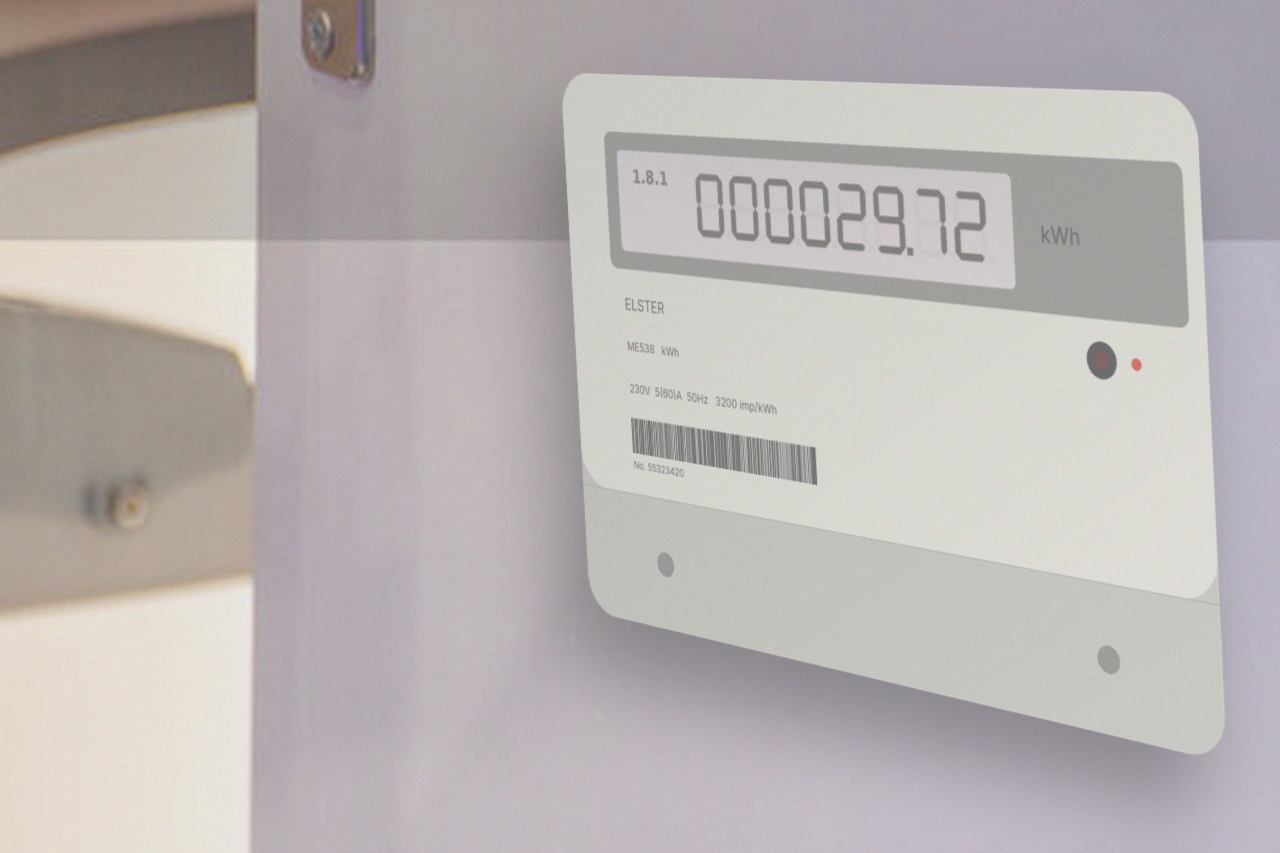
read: 29.72 kWh
